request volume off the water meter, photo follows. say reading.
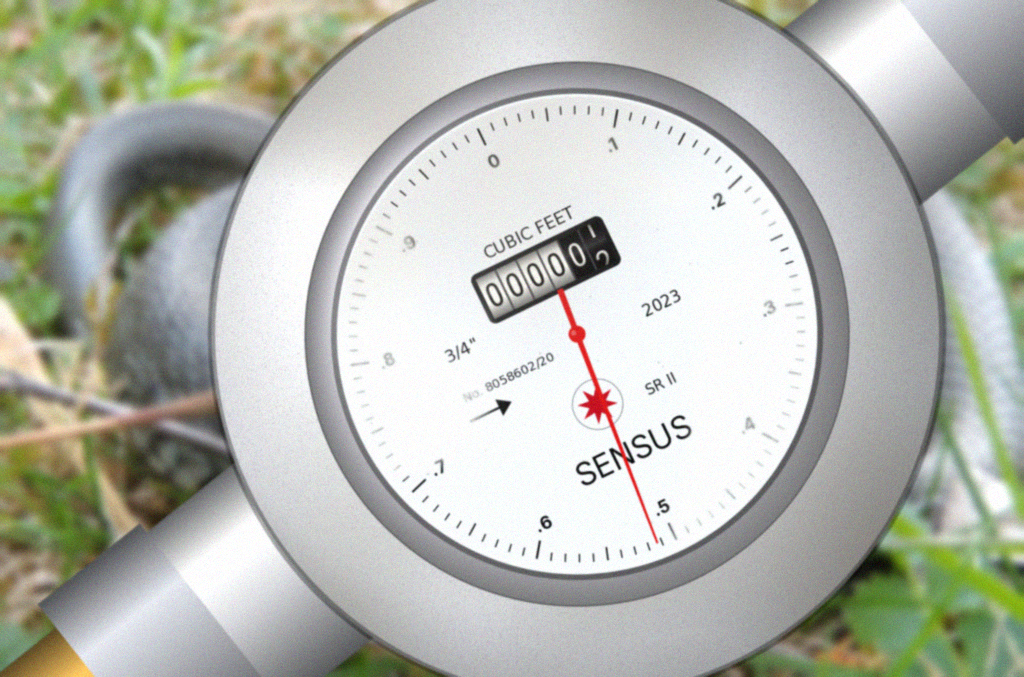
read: 1.51 ft³
